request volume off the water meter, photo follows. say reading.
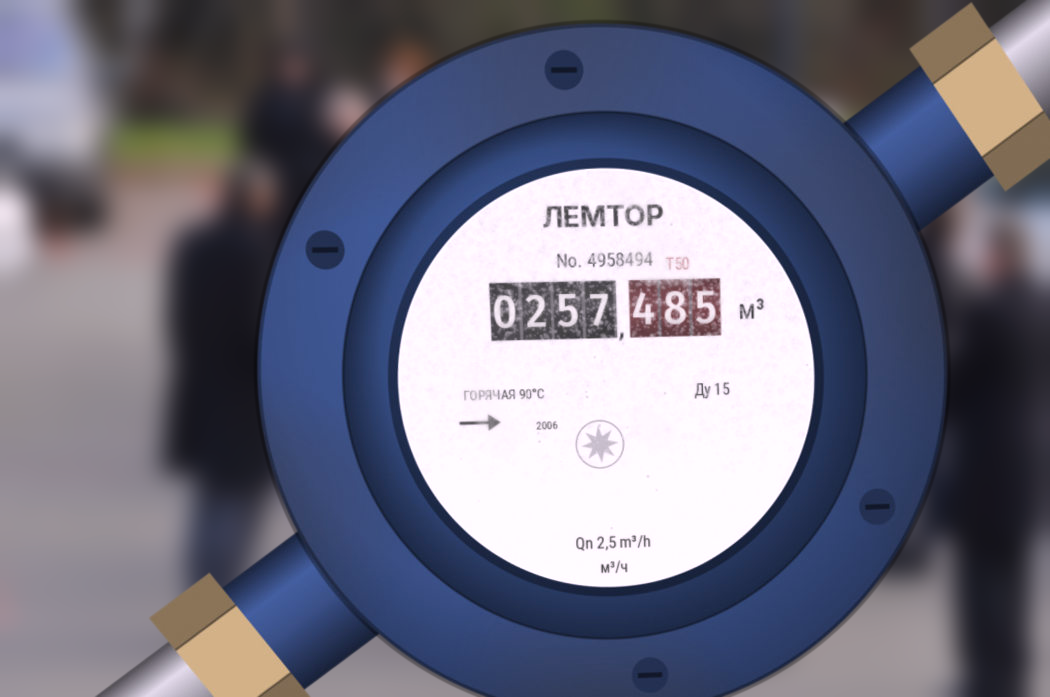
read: 257.485 m³
